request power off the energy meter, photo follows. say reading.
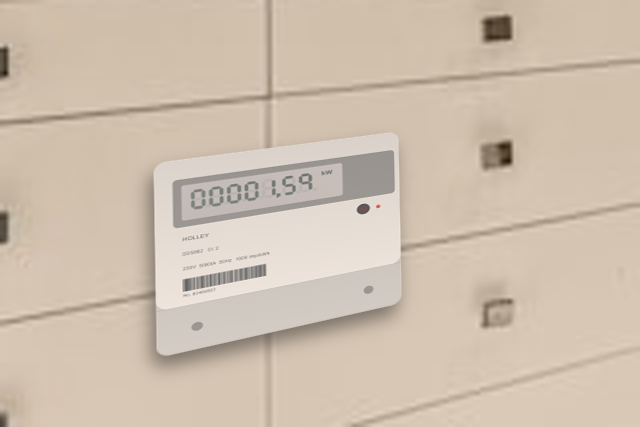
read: 1.59 kW
